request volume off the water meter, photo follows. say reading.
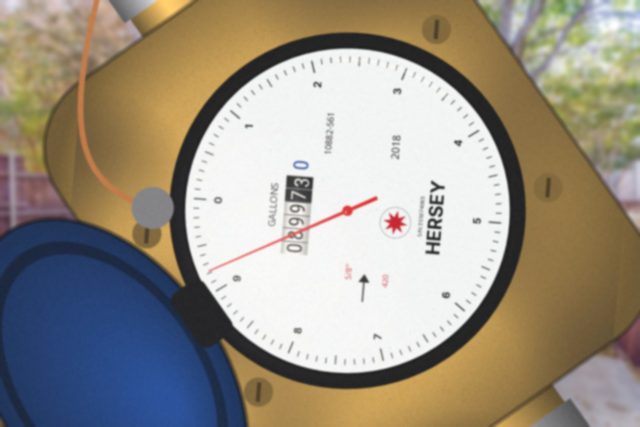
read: 899729.2 gal
